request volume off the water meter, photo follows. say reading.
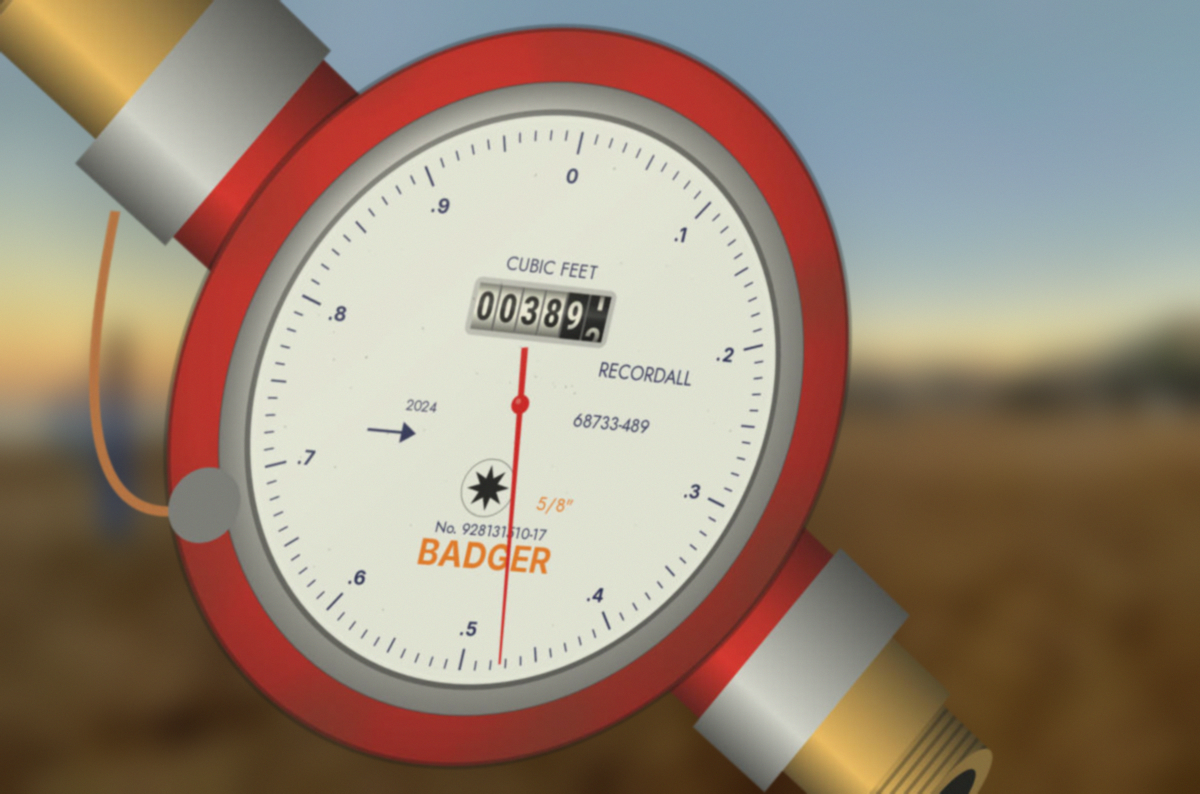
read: 3891.47 ft³
